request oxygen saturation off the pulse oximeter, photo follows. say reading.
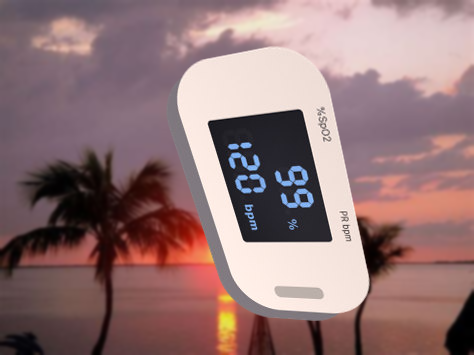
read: 99 %
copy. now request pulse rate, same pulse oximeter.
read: 120 bpm
